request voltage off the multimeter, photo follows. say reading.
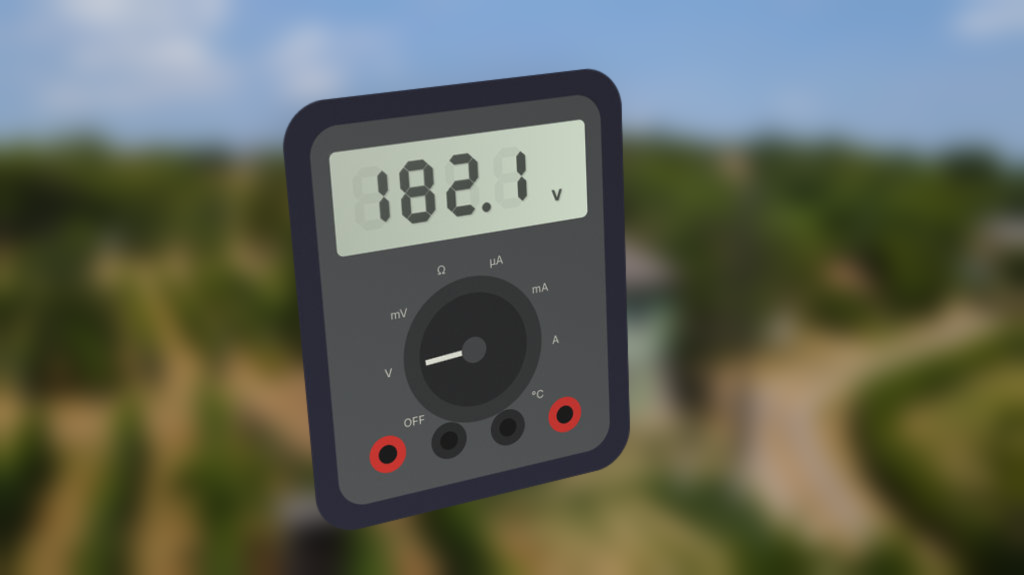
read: 182.1 V
